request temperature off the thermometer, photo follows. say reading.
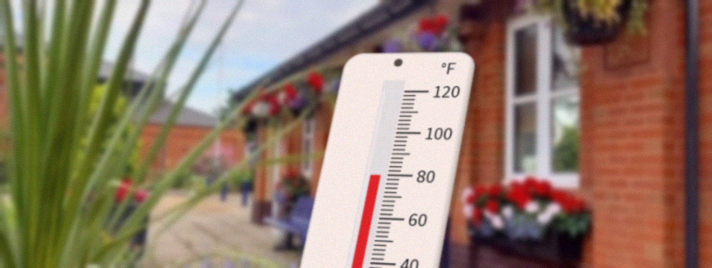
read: 80 °F
